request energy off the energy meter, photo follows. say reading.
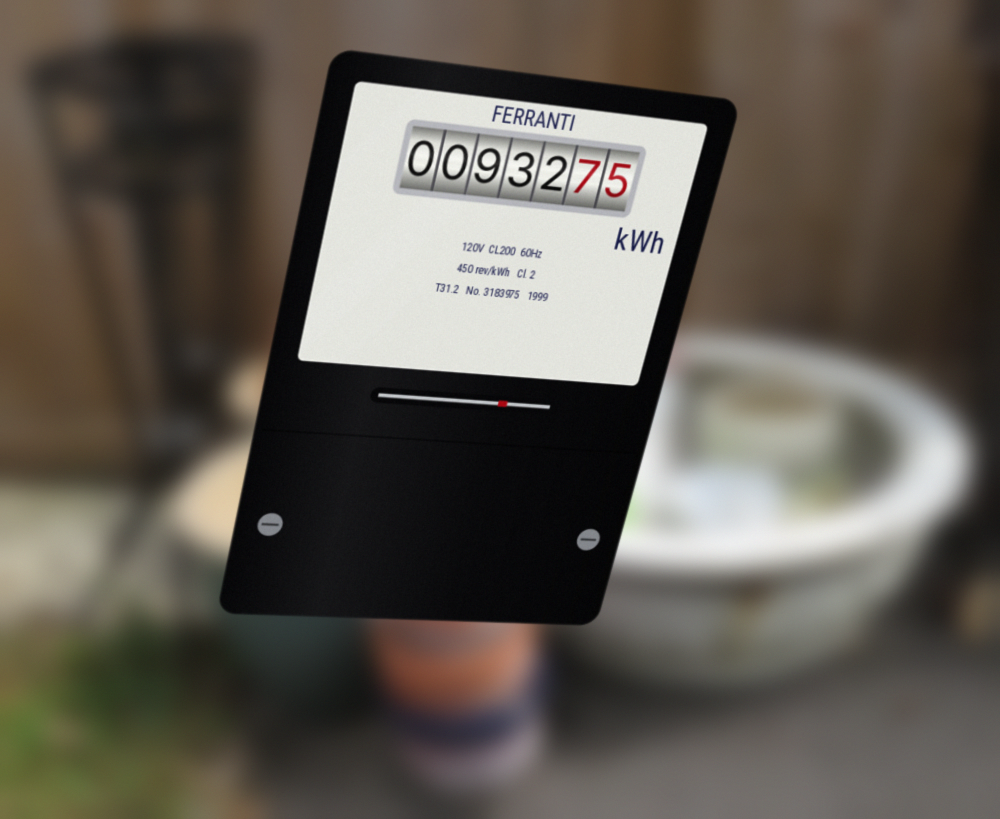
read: 932.75 kWh
